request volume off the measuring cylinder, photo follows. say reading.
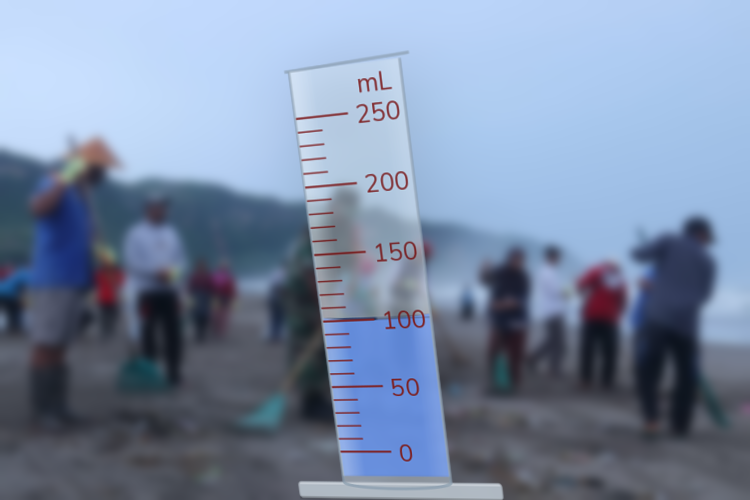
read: 100 mL
